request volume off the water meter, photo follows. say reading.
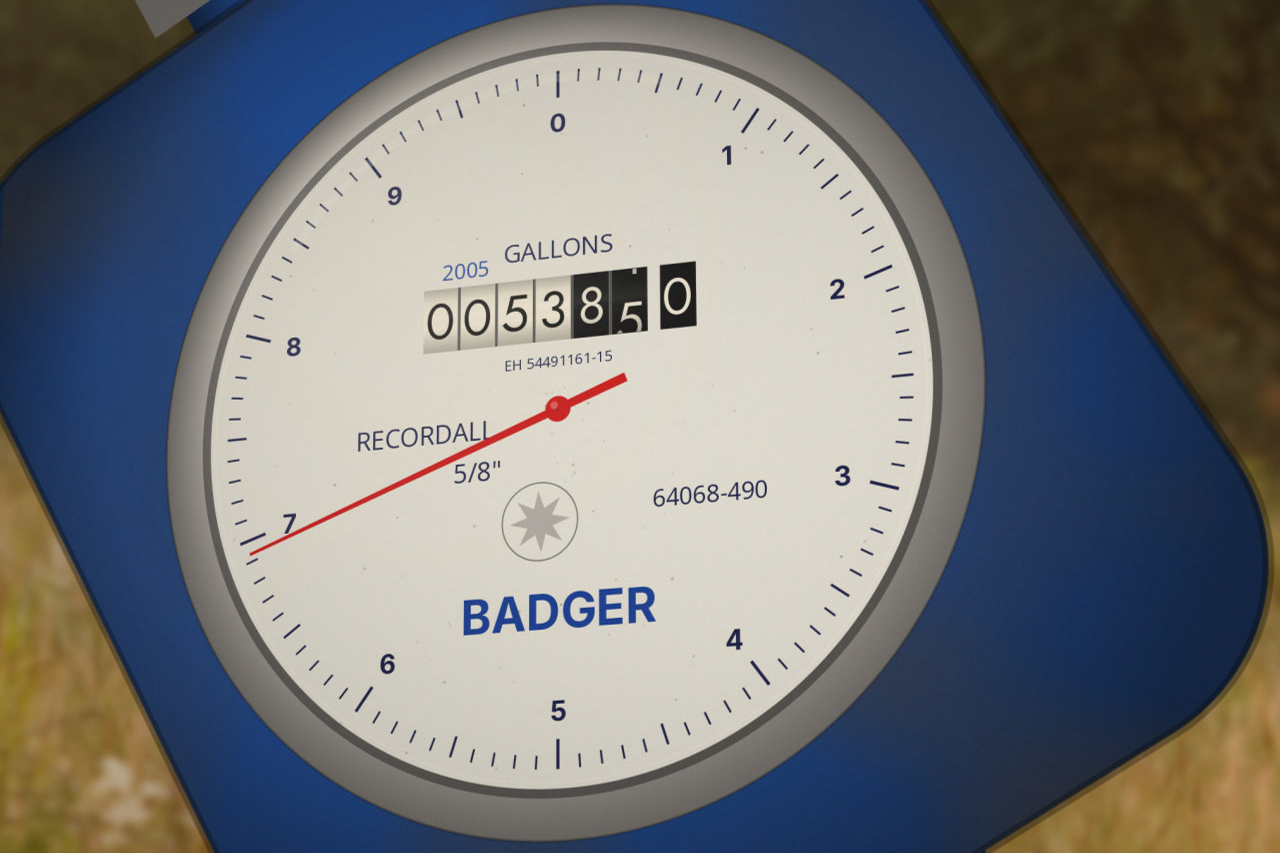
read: 53846.9 gal
